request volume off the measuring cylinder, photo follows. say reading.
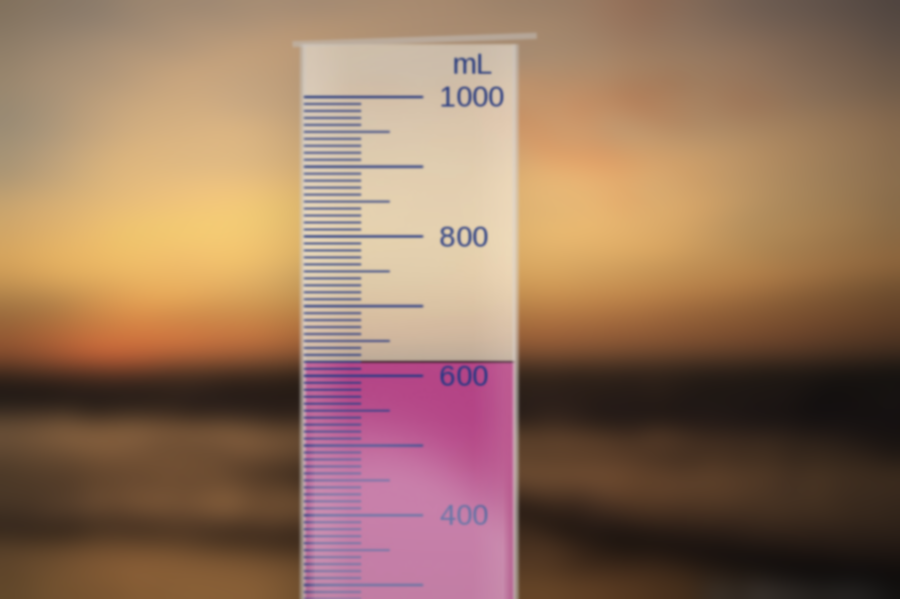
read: 620 mL
